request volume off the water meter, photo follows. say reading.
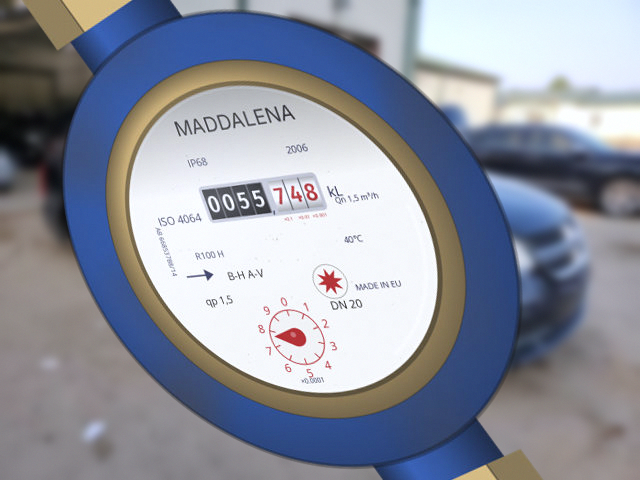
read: 55.7487 kL
